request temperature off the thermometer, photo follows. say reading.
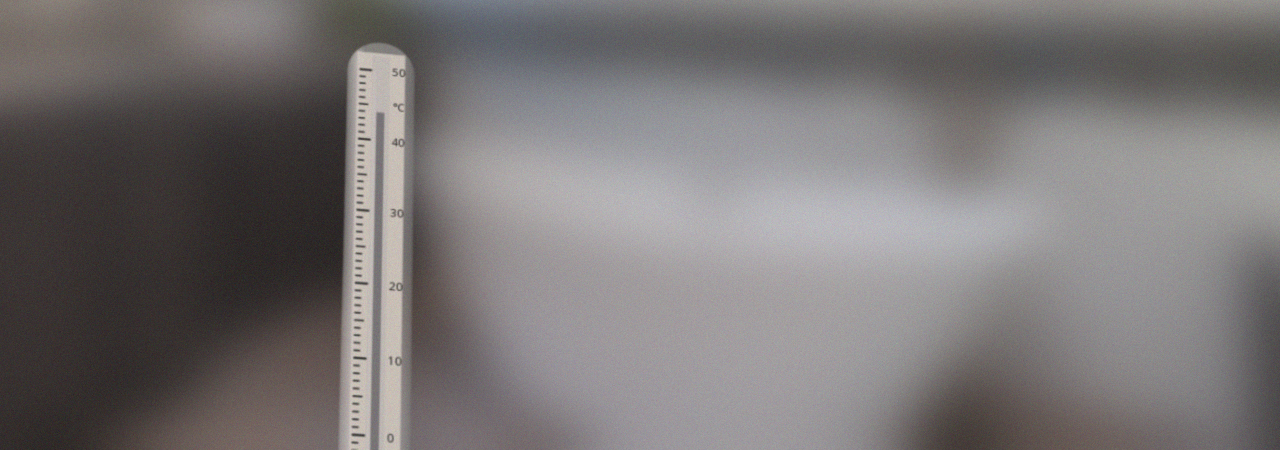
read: 44 °C
